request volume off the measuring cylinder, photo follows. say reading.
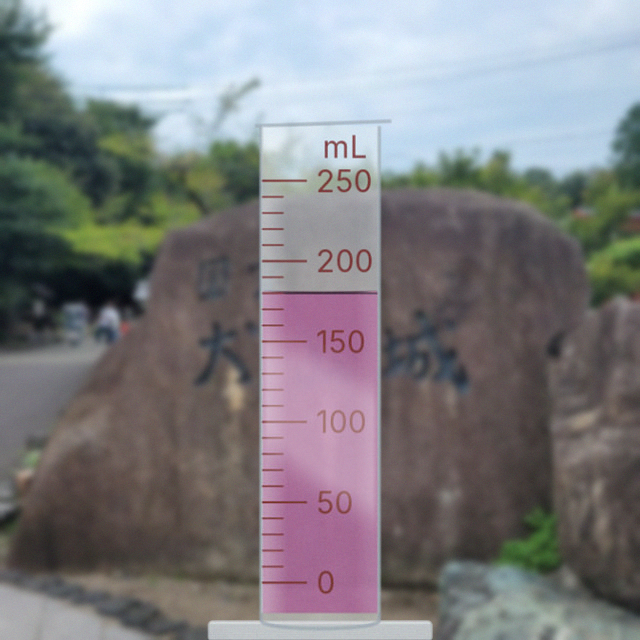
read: 180 mL
